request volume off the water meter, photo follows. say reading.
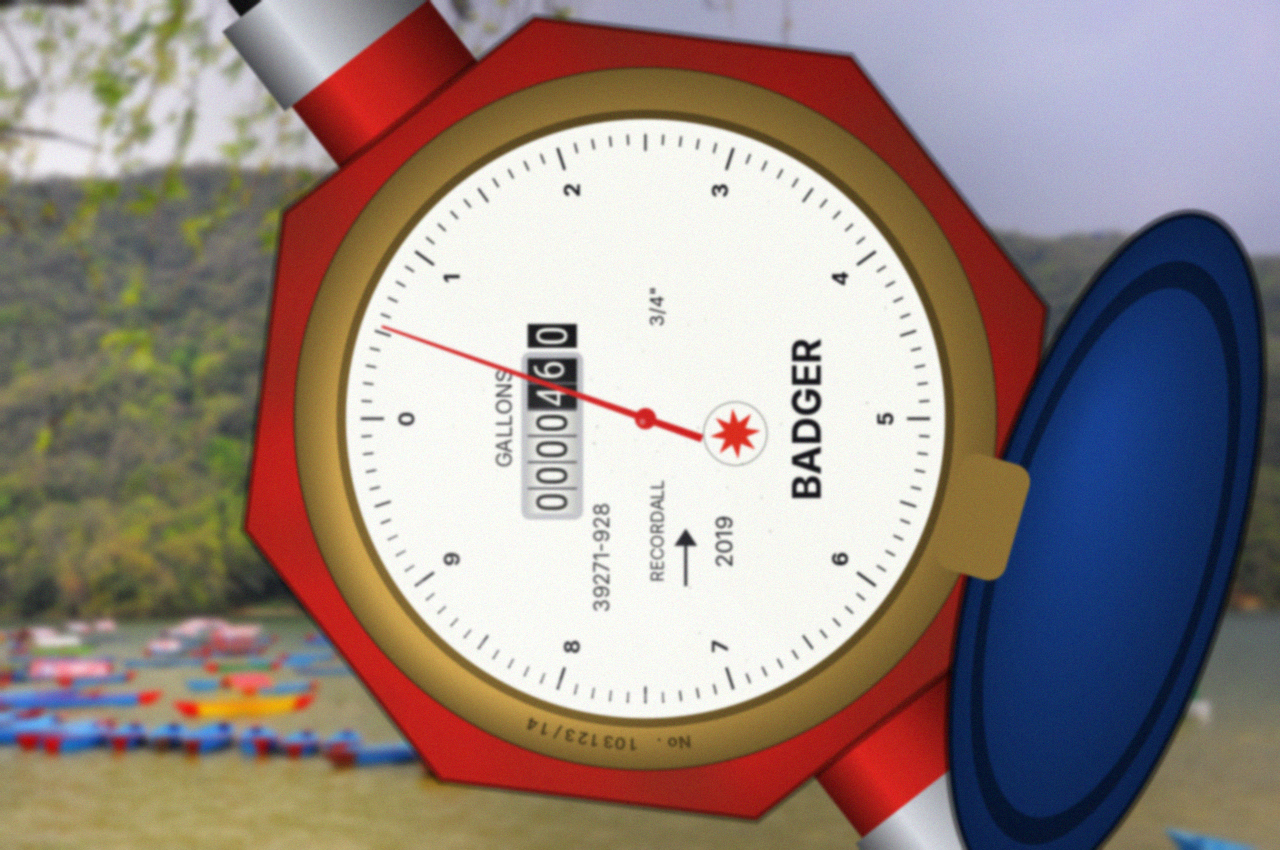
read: 460.5 gal
